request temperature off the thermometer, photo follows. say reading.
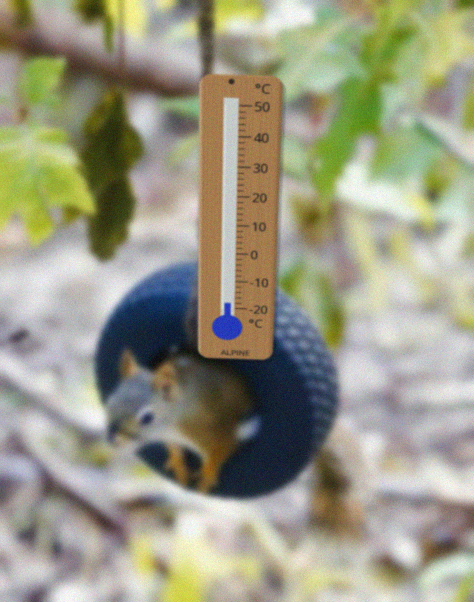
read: -18 °C
